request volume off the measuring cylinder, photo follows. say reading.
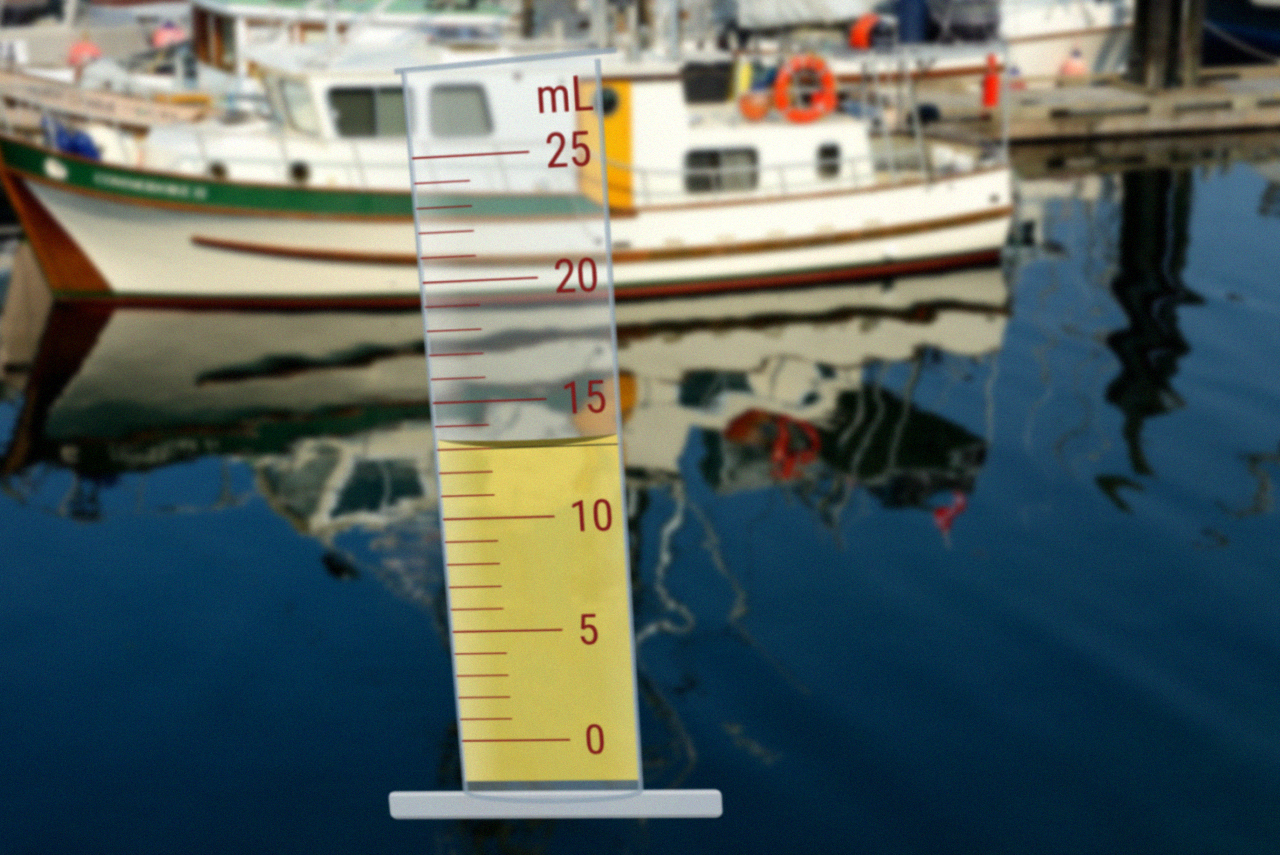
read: 13 mL
